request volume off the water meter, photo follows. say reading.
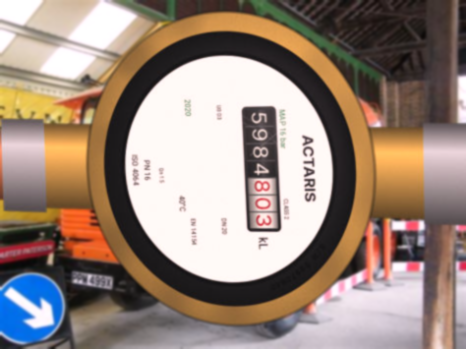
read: 5984.803 kL
